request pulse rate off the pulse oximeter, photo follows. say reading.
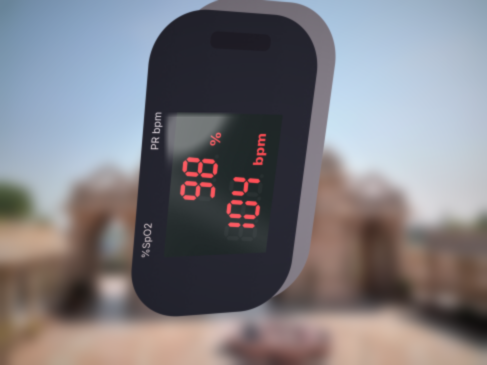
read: 104 bpm
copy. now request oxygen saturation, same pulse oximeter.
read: 98 %
